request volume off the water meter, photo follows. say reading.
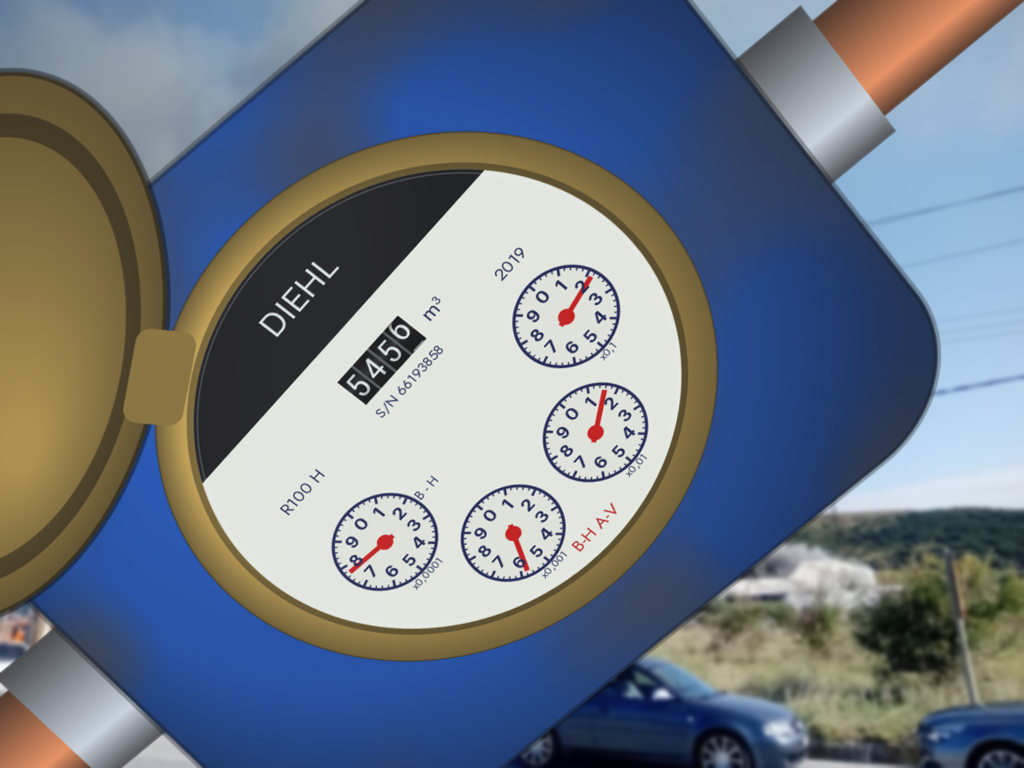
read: 5456.2157 m³
